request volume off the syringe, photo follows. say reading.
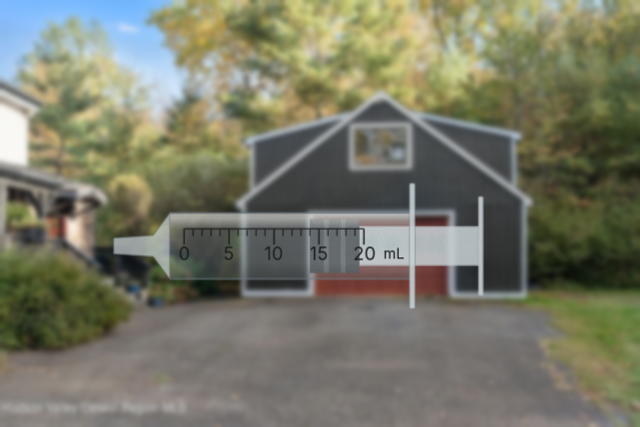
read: 14 mL
